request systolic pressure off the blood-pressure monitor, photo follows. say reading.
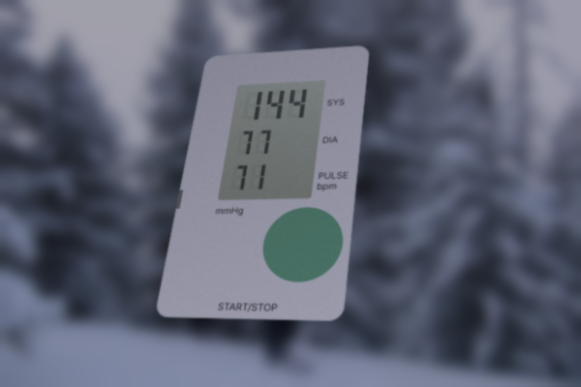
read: 144 mmHg
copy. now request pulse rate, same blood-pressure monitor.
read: 71 bpm
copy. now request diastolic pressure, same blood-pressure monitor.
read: 77 mmHg
